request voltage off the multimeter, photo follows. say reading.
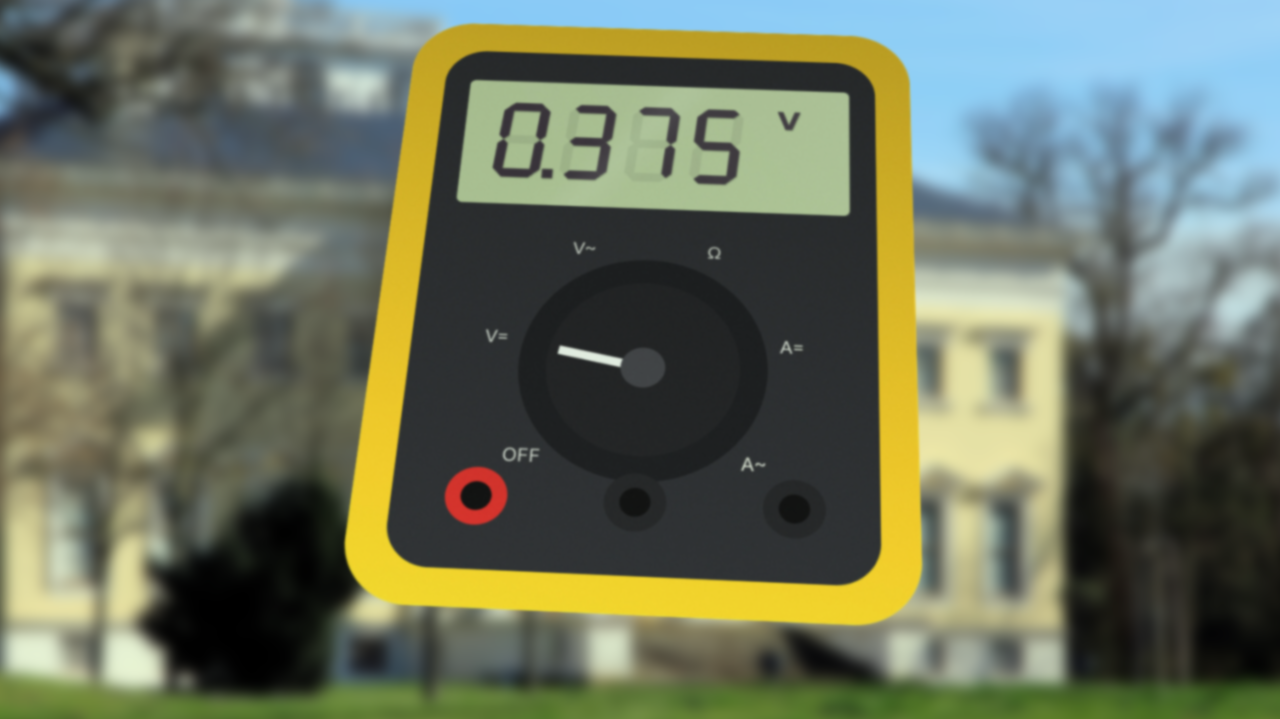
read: 0.375 V
